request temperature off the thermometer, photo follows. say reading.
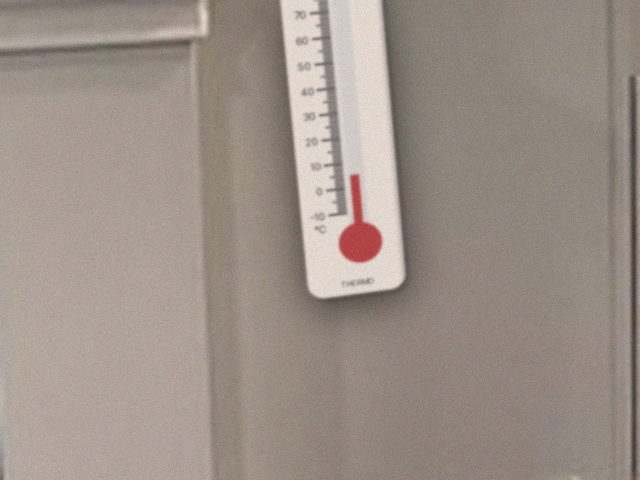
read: 5 °C
